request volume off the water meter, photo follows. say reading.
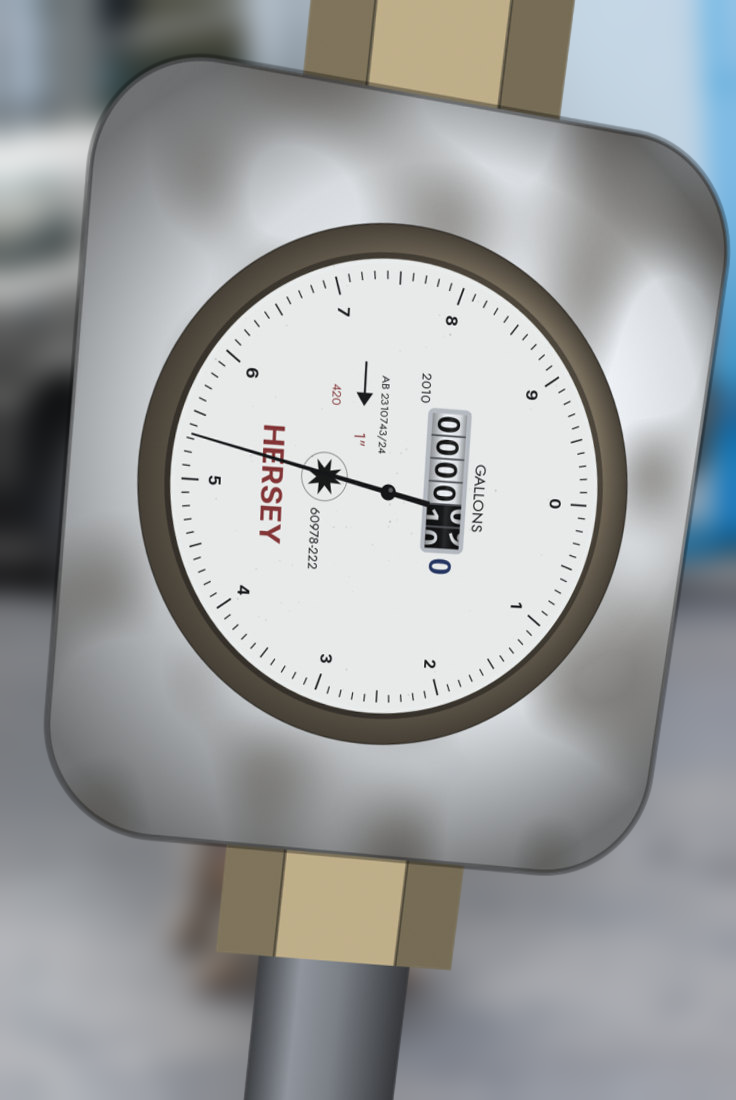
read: 95.3 gal
